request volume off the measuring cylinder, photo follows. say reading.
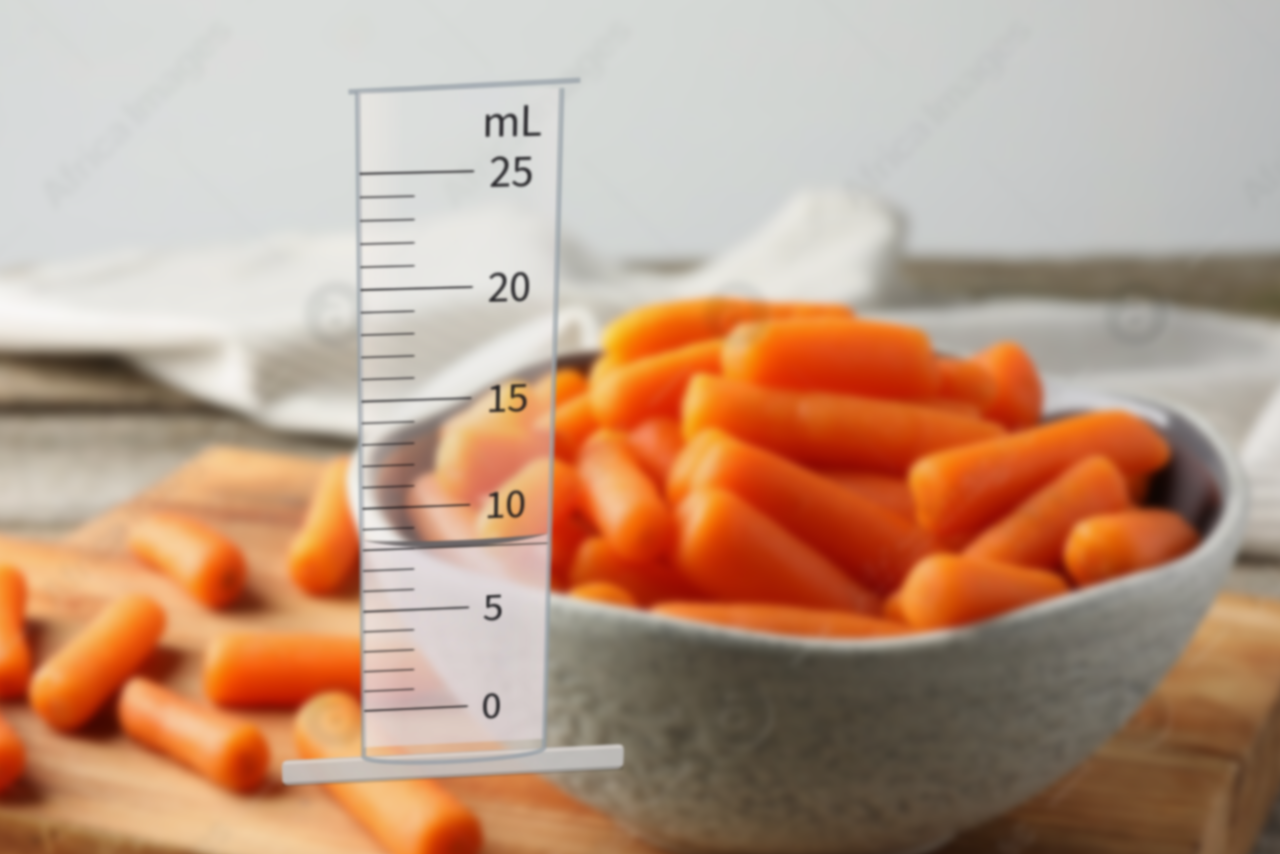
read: 8 mL
